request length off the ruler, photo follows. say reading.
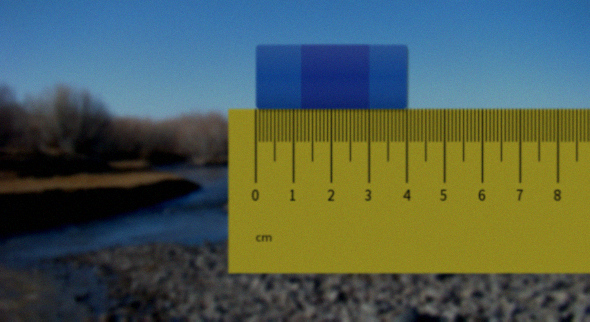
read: 4 cm
